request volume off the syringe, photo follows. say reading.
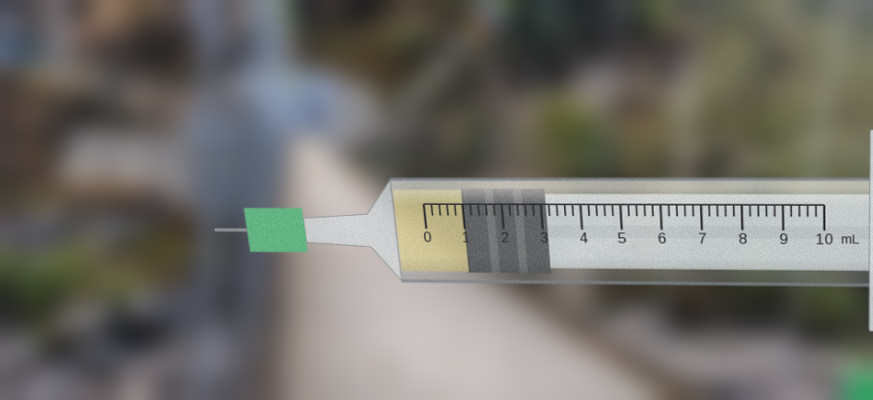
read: 1 mL
